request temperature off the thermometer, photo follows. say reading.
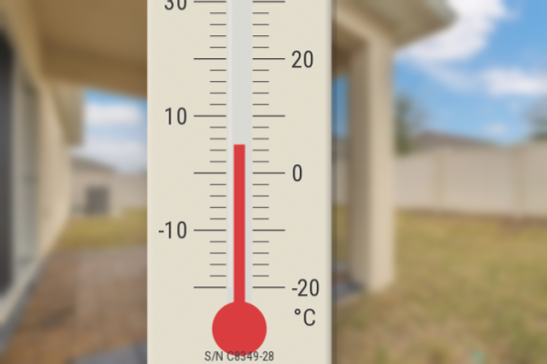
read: 5 °C
